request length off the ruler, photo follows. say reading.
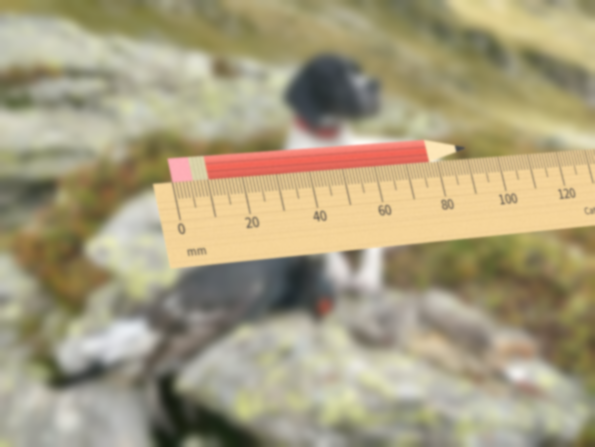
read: 90 mm
